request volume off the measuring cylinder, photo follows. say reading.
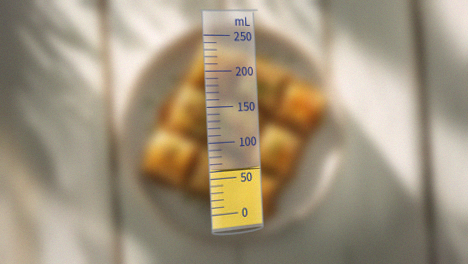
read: 60 mL
